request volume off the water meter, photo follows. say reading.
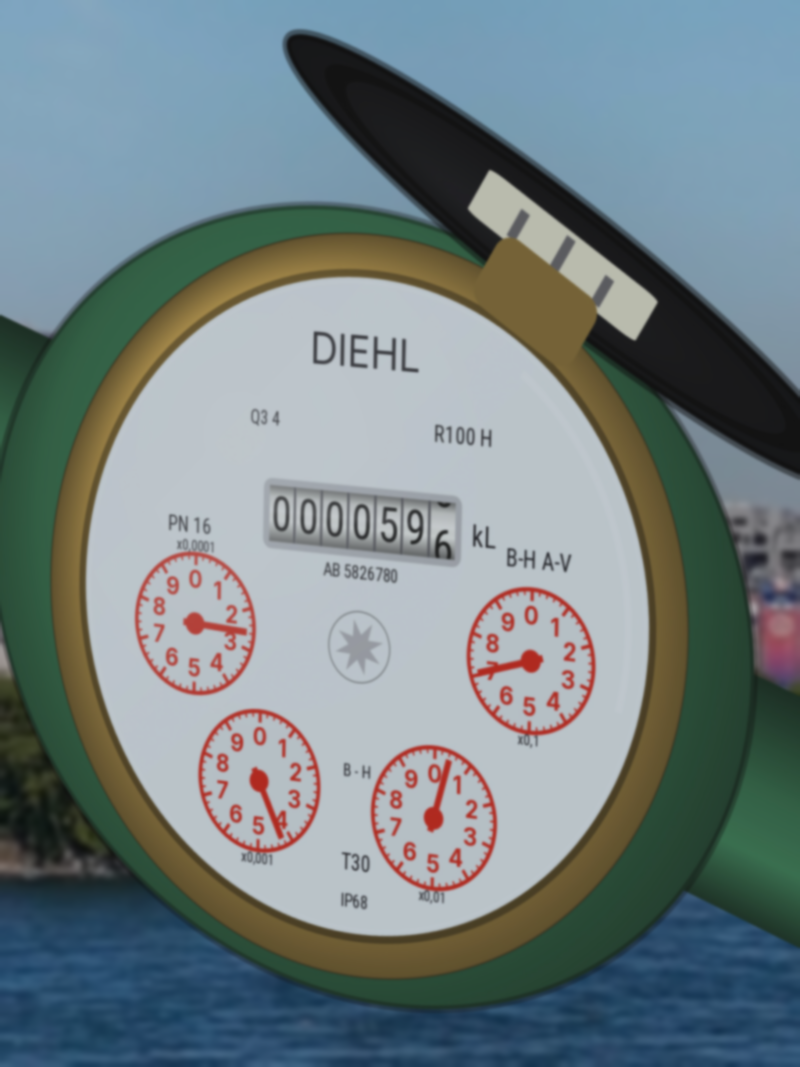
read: 595.7042 kL
